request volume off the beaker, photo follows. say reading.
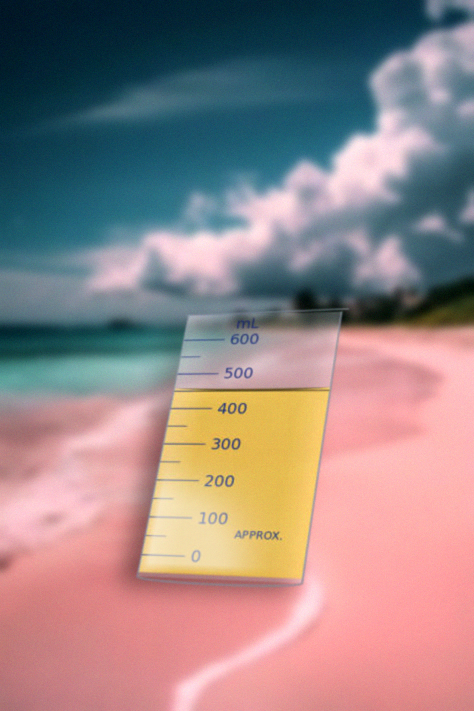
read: 450 mL
